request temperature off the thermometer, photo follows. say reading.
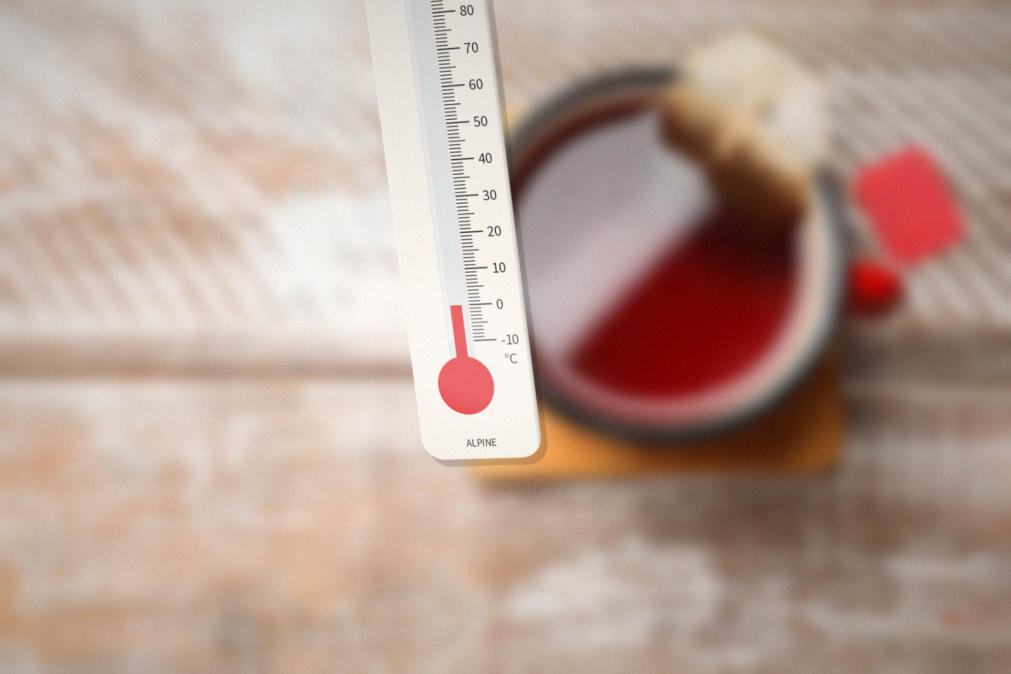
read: 0 °C
